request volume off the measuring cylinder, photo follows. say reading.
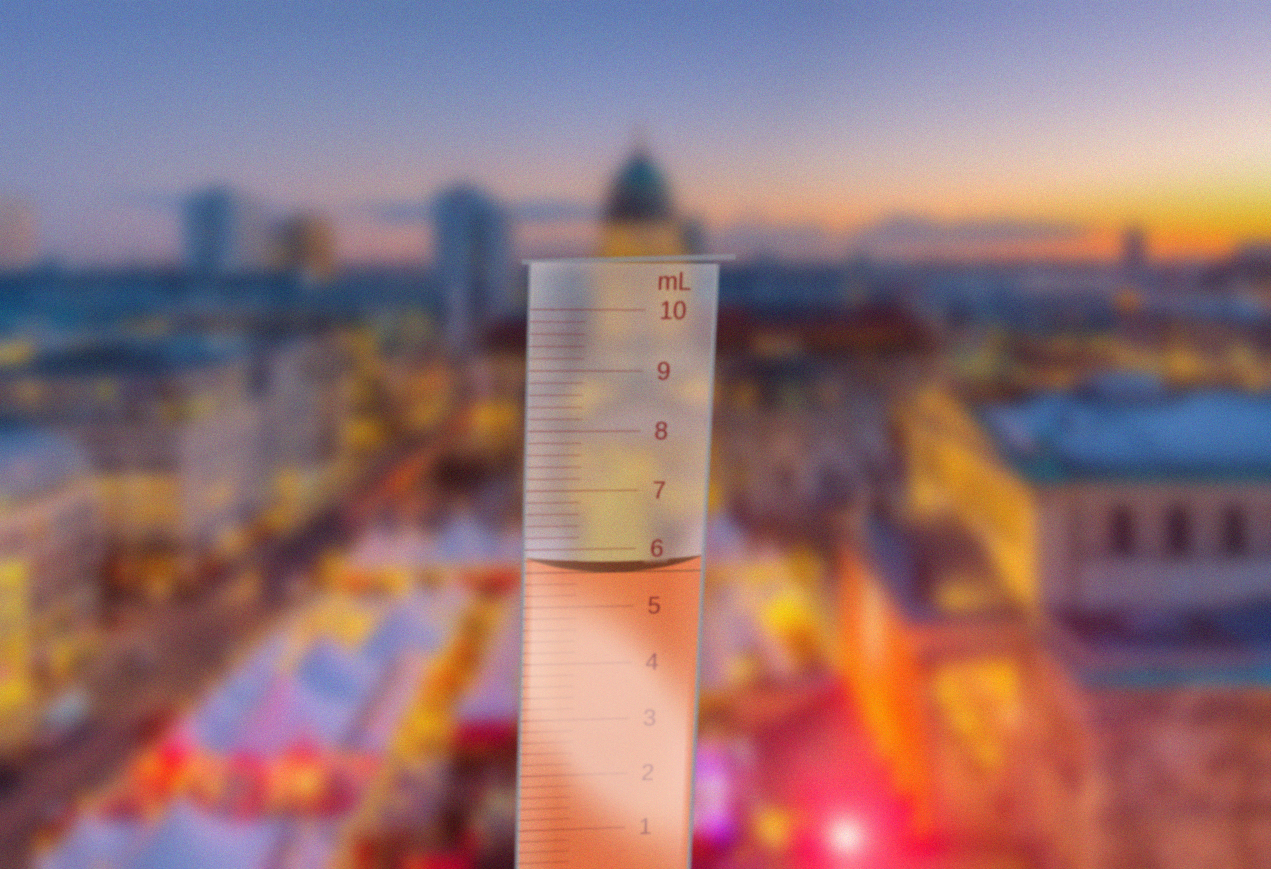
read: 5.6 mL
